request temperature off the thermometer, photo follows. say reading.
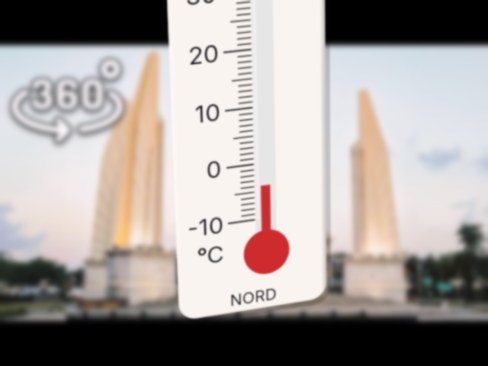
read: -4 °C
